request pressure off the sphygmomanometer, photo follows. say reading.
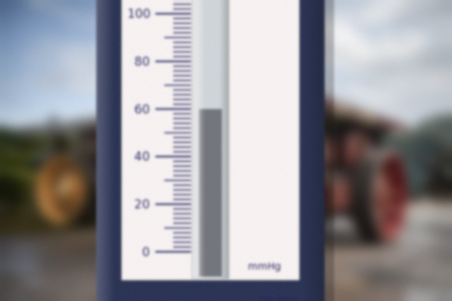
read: 60 mmHg
